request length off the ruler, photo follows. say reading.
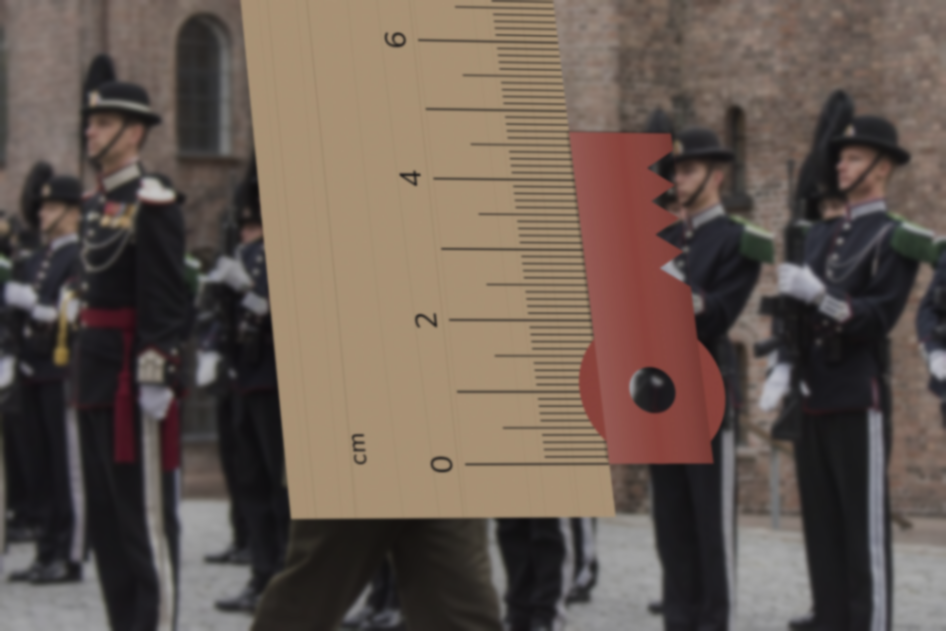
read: 4.7 cm
